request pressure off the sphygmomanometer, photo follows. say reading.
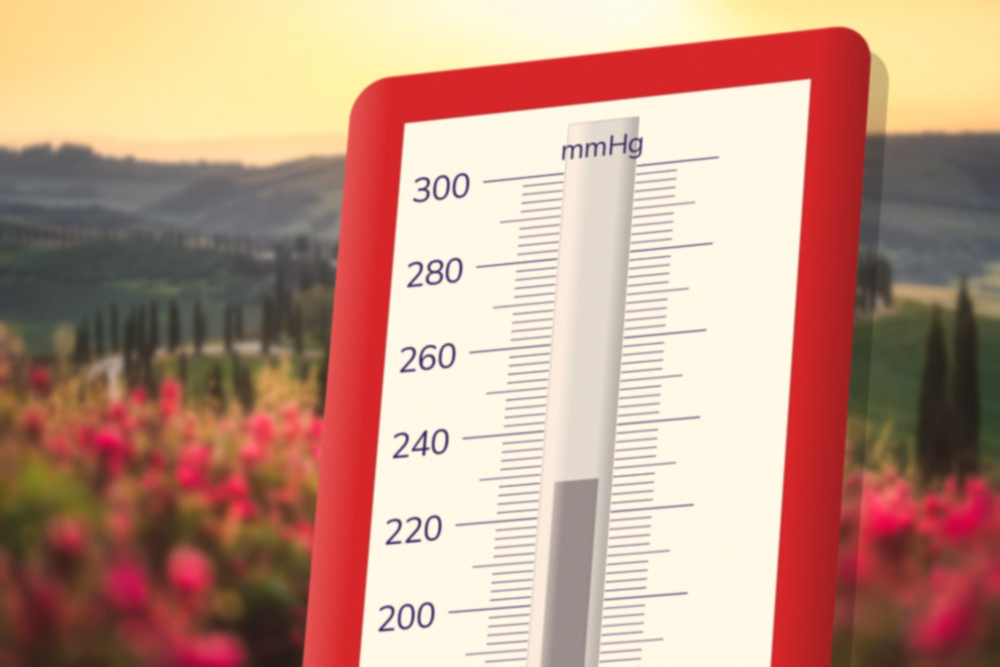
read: 228 mmHg
